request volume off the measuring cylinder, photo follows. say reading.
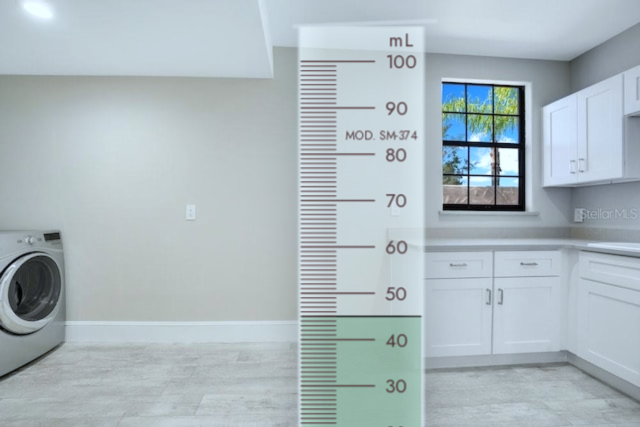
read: 45 mL
